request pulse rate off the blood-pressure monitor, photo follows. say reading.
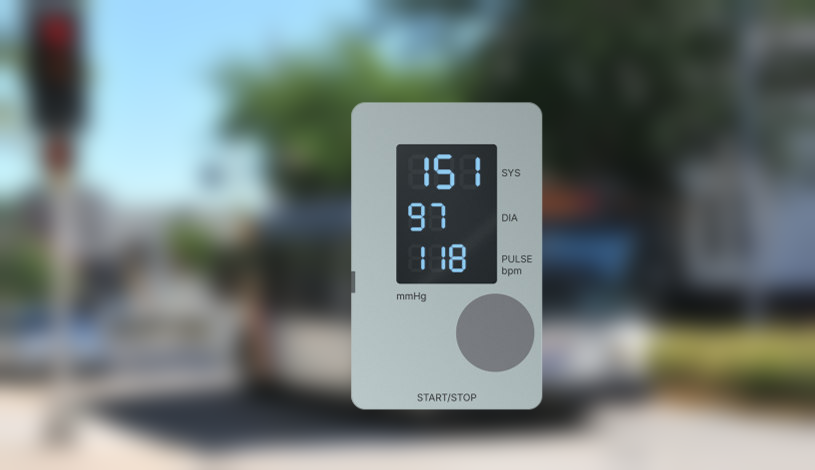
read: 118 bpm
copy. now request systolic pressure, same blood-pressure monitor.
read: 151 mmHg
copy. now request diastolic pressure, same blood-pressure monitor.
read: 97 mmHg
